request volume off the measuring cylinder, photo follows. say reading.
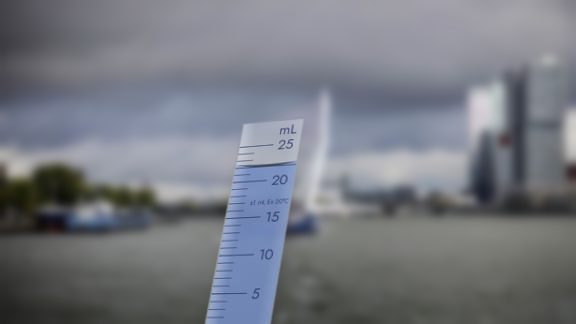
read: 22 mL
